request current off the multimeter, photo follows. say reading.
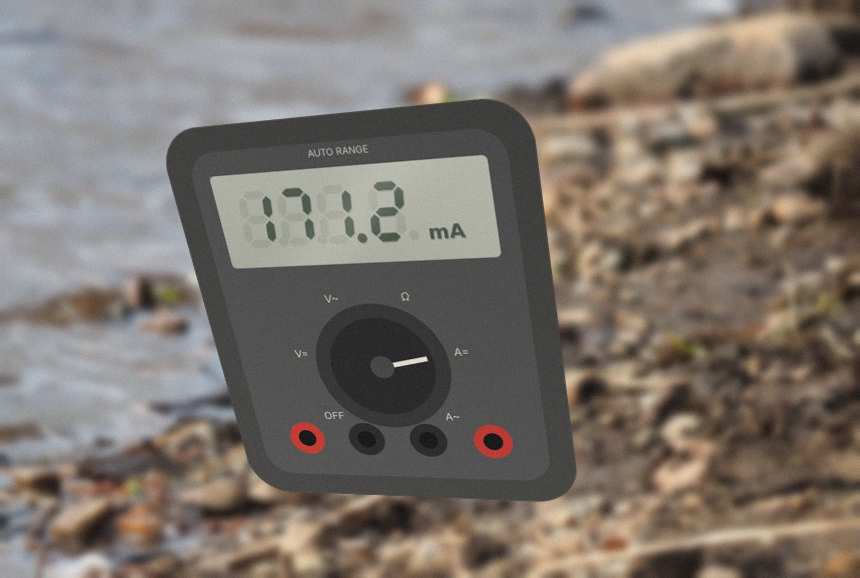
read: 171.2 mA
